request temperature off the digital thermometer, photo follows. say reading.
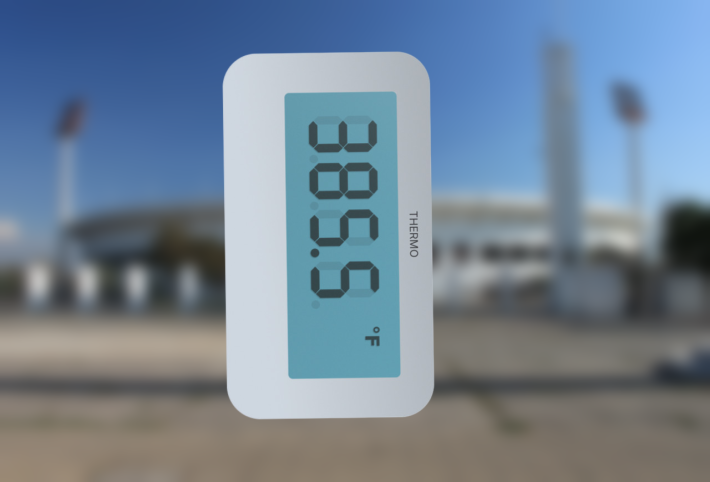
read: 385.5 °F
